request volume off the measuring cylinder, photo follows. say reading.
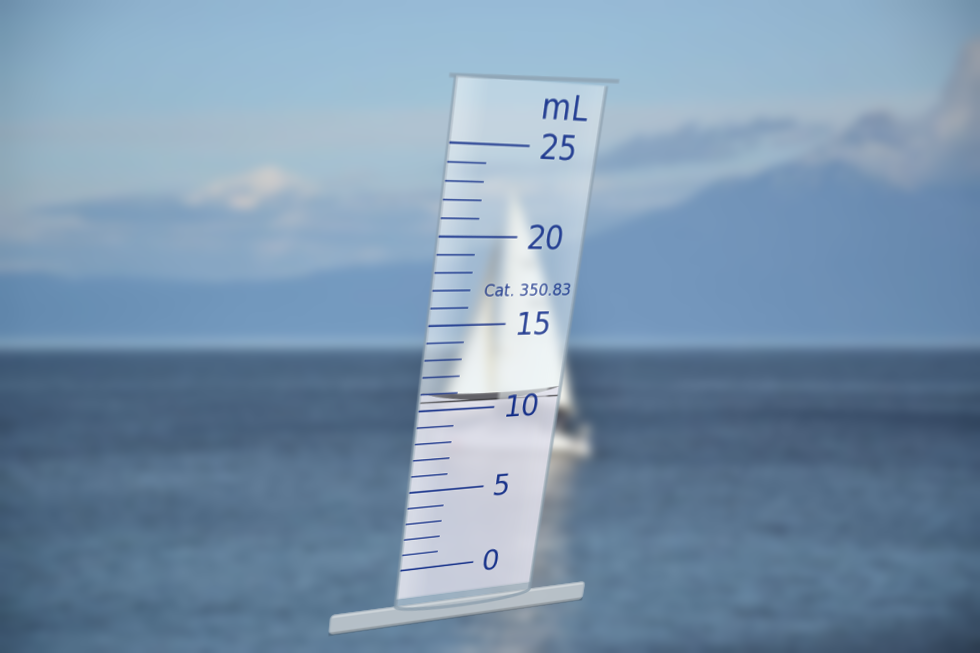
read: 10.5 mL
